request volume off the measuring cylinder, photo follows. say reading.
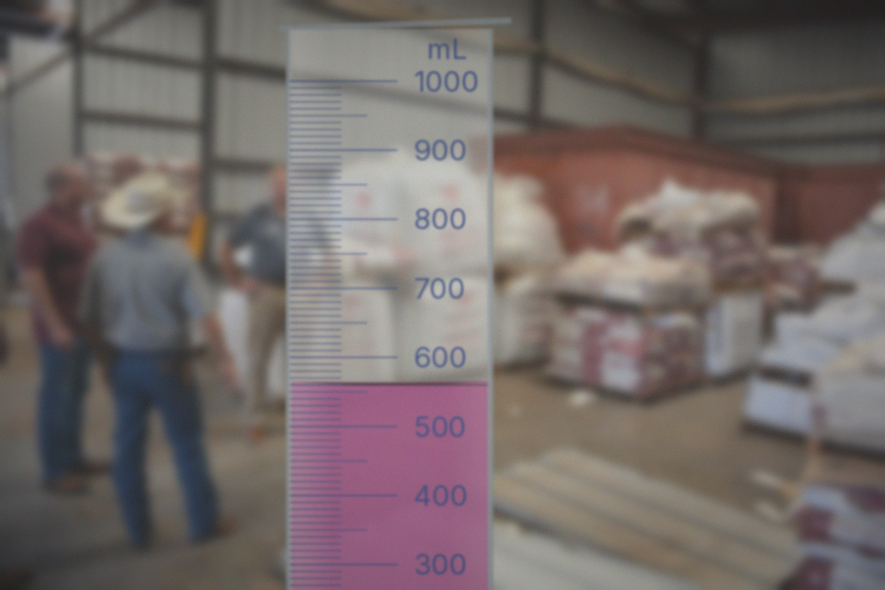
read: 560 mL
